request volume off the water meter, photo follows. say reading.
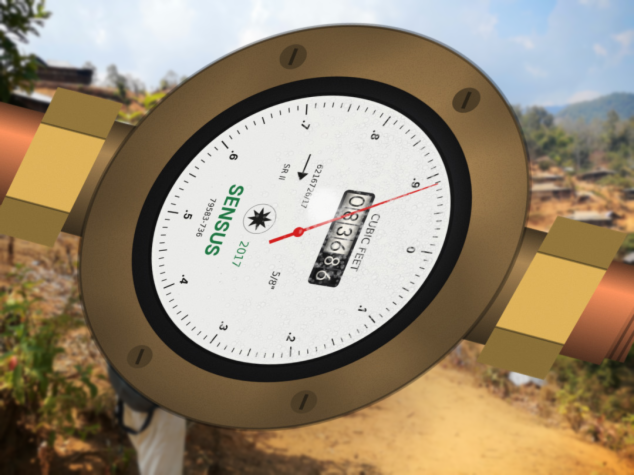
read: 83685.91 ft³
